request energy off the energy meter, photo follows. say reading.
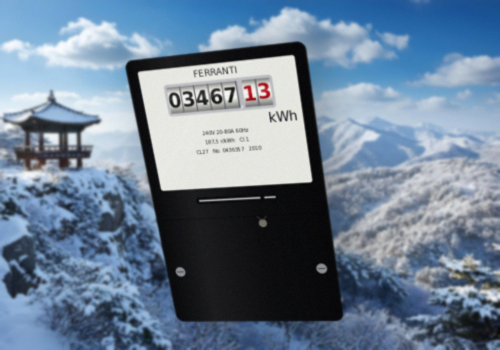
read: 3467.13 kWh
